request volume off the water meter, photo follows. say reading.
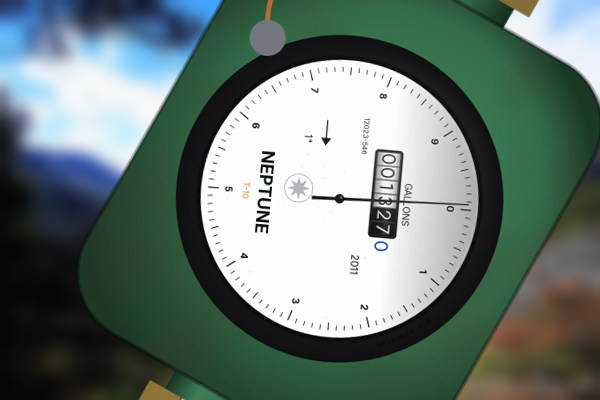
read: 13269.9 gal
